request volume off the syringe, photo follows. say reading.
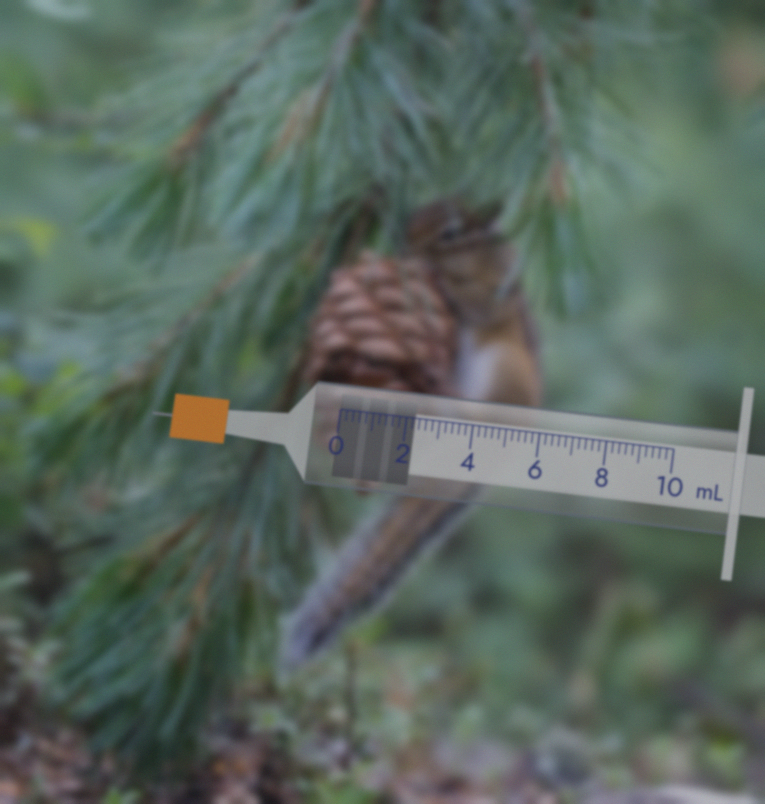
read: 0 mL
